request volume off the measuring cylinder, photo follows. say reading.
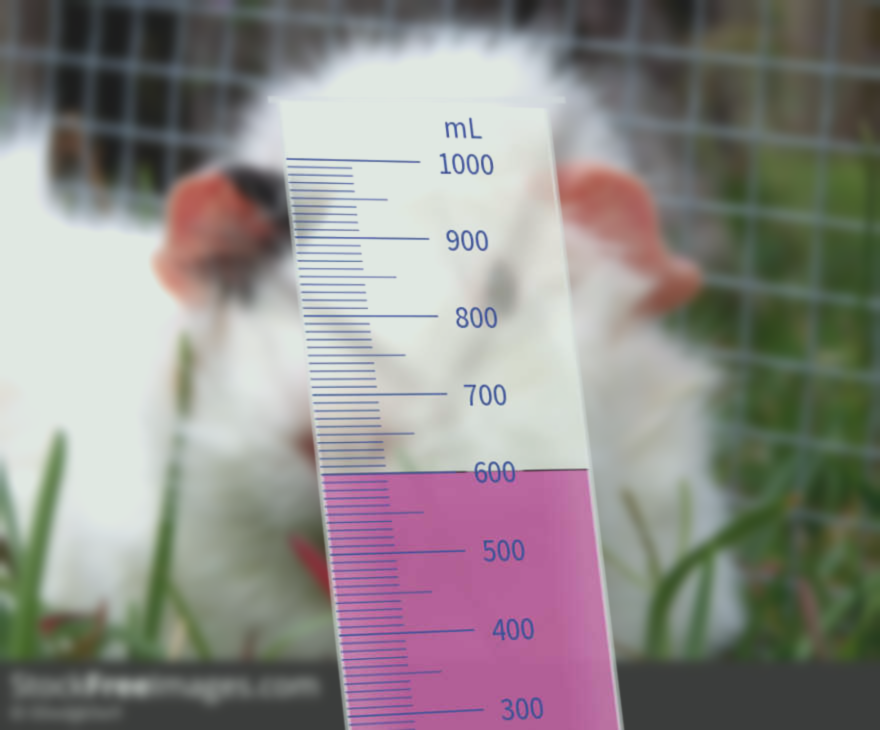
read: 600 mL
